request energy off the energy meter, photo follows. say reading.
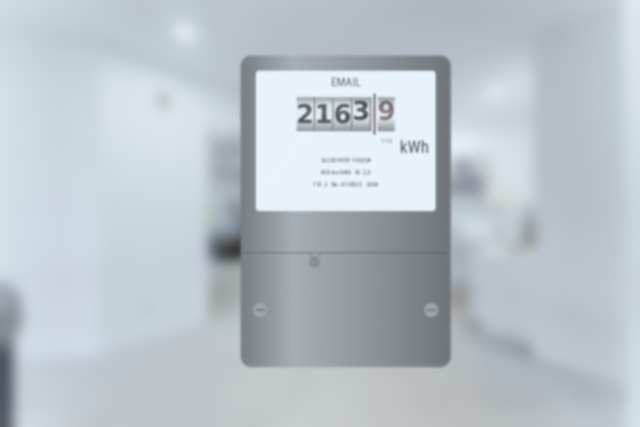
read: 2163.9 kWh
